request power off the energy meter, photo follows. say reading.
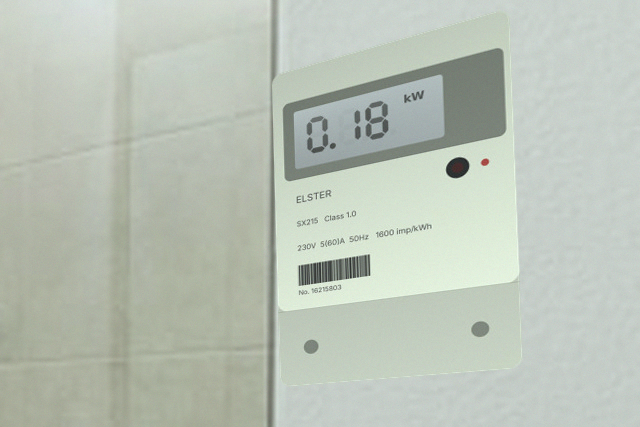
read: 0.18 kW
